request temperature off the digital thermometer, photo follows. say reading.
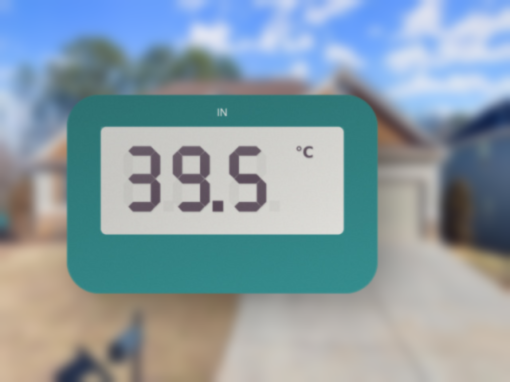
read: 39.5 °C
